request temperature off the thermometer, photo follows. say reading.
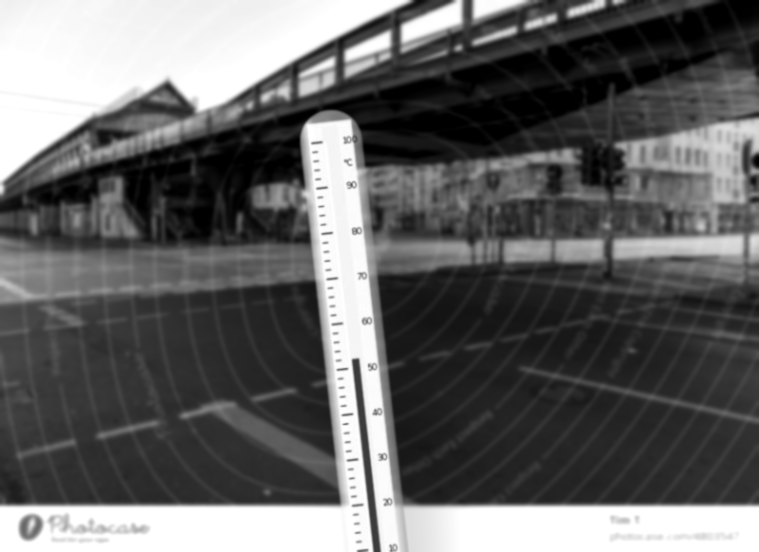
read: 52 °C
